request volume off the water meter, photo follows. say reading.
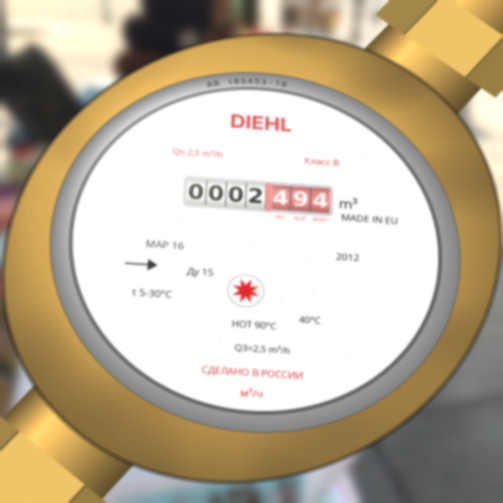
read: 2.494 m³
